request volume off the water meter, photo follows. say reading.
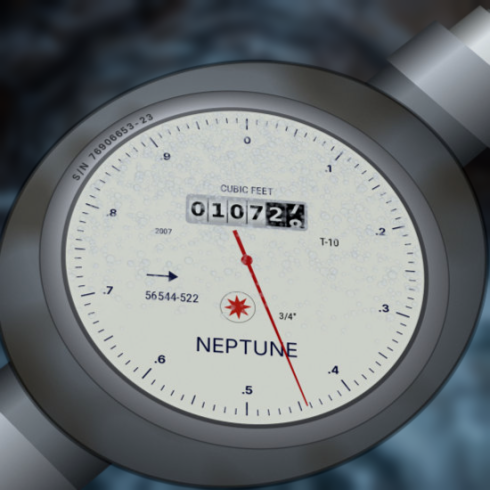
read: 10727.44 ft³
